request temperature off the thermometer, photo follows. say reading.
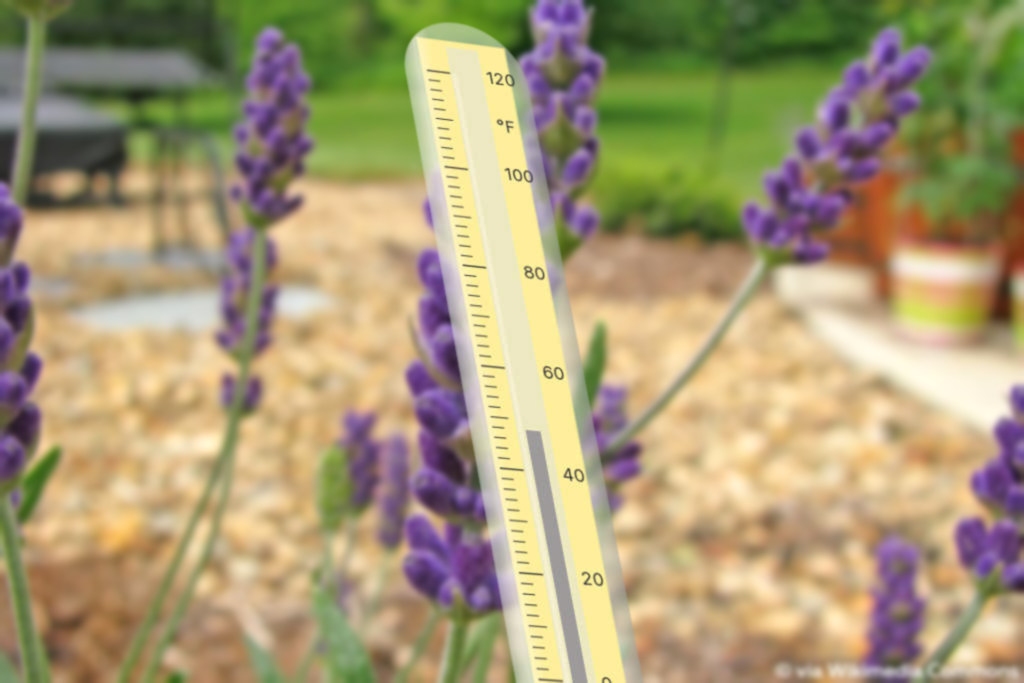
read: 48 °F
